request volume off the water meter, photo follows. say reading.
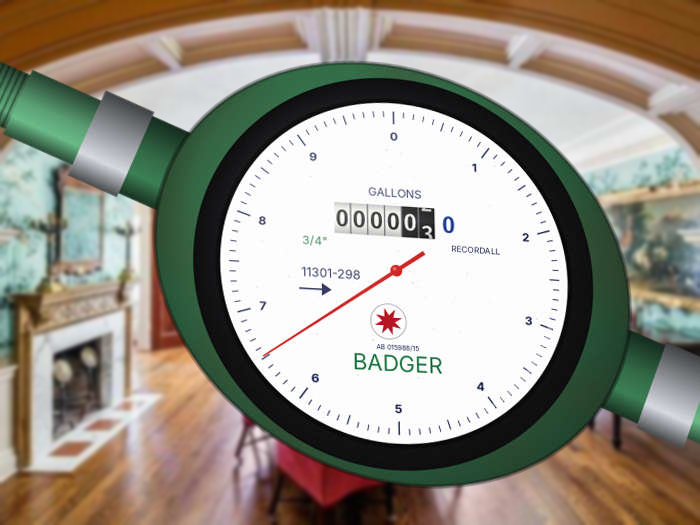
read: 26.5 gal
